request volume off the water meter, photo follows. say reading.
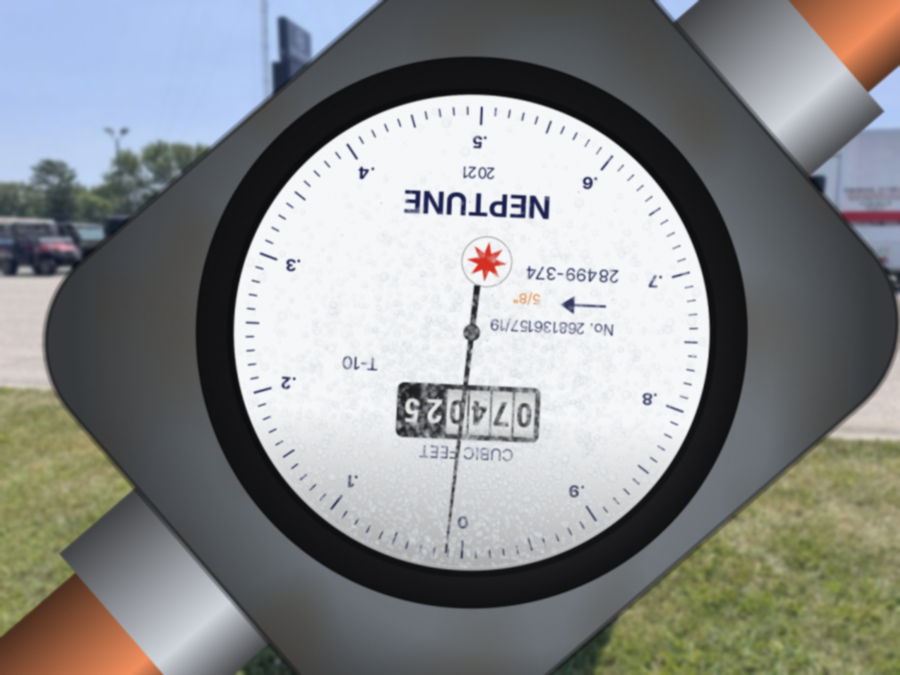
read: 74025.01 ft³
